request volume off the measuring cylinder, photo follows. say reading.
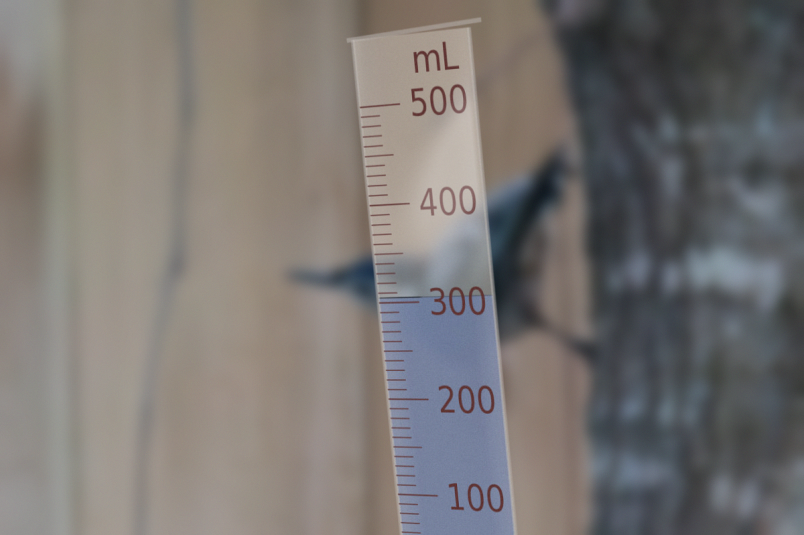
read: 305 mL
